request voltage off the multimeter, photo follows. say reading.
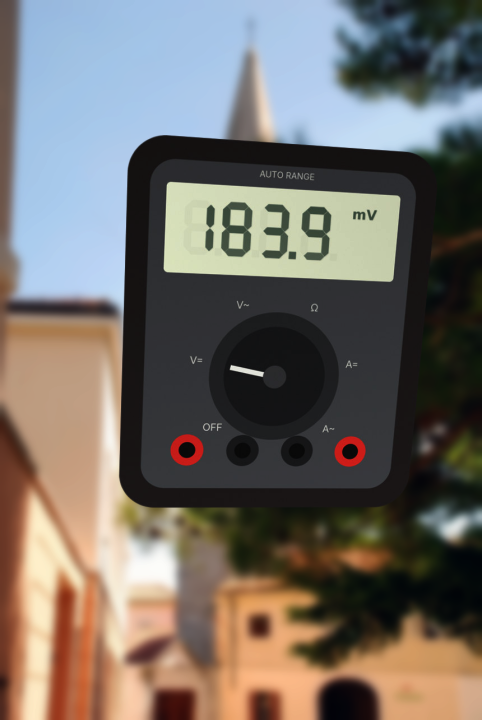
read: 183.9 mV
